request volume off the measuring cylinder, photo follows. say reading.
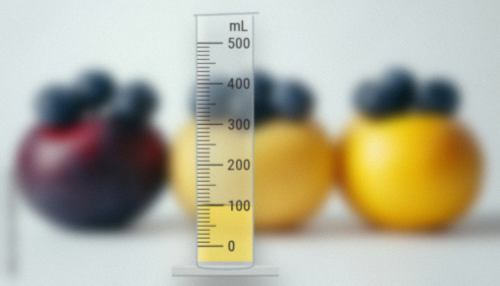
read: 100 mL
